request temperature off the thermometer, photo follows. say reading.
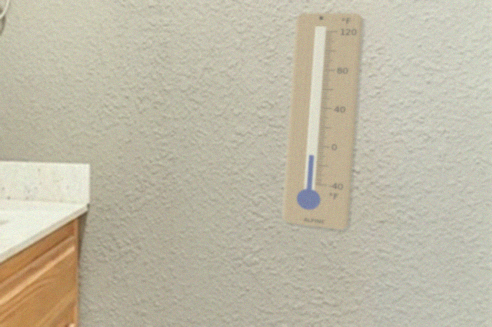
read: -10 °F
